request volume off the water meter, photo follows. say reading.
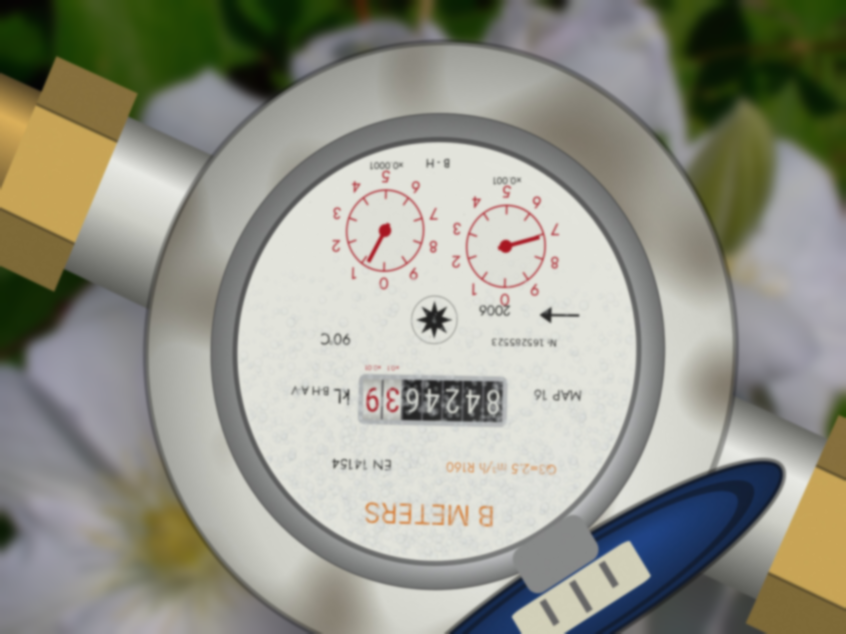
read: 84246.3970 kL
